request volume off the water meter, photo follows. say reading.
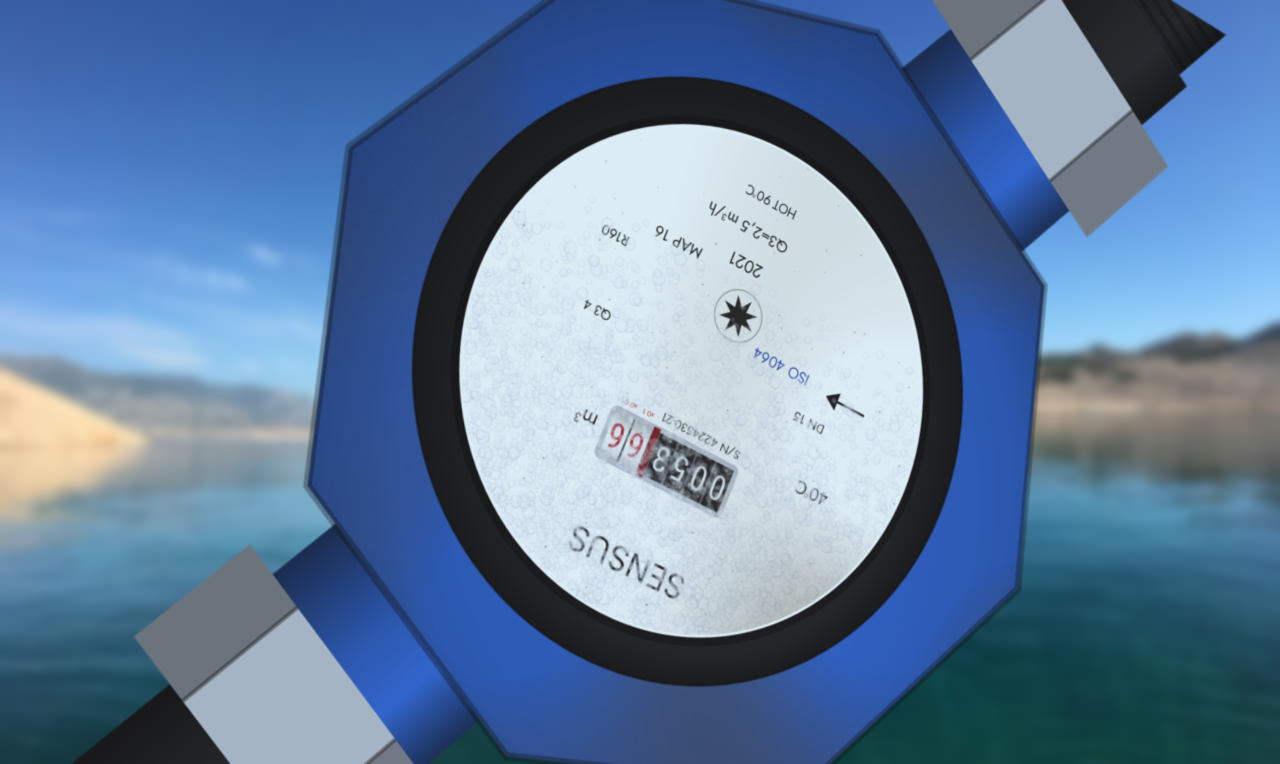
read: 53.66 m³
